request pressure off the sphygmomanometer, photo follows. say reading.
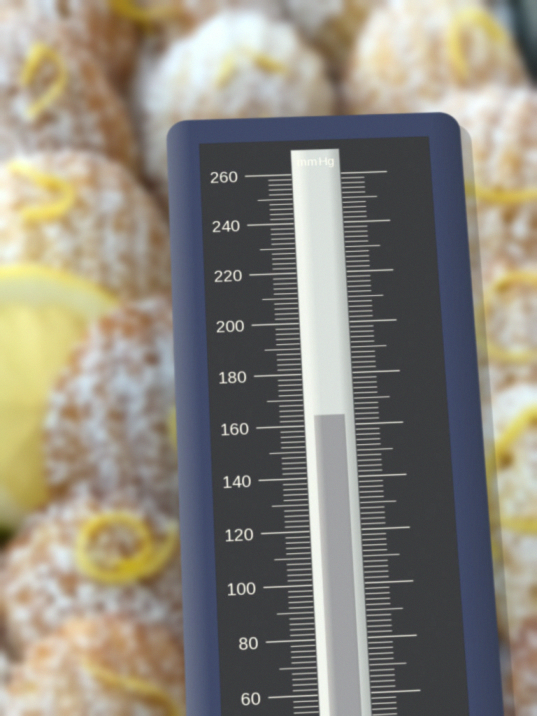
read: 164 mmHg
